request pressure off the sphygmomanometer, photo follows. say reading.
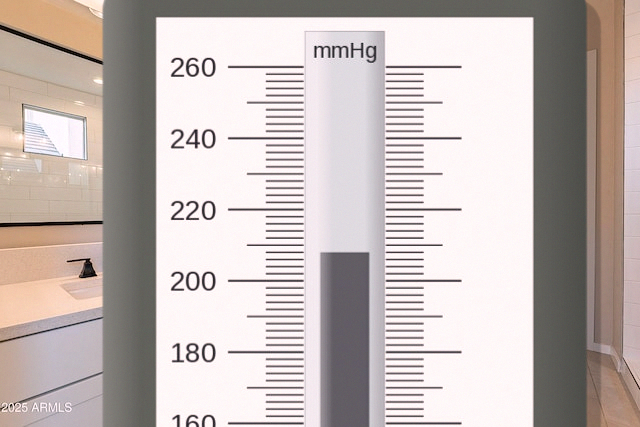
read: 208 mmHg
